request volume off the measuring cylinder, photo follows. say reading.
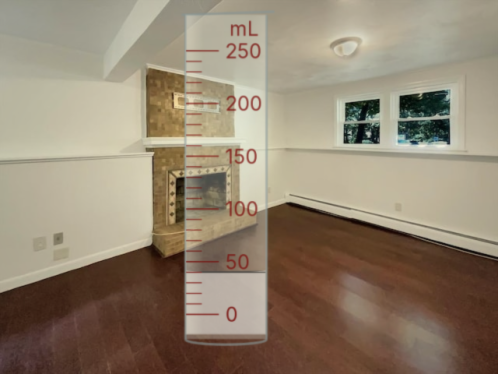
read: 40 mL
